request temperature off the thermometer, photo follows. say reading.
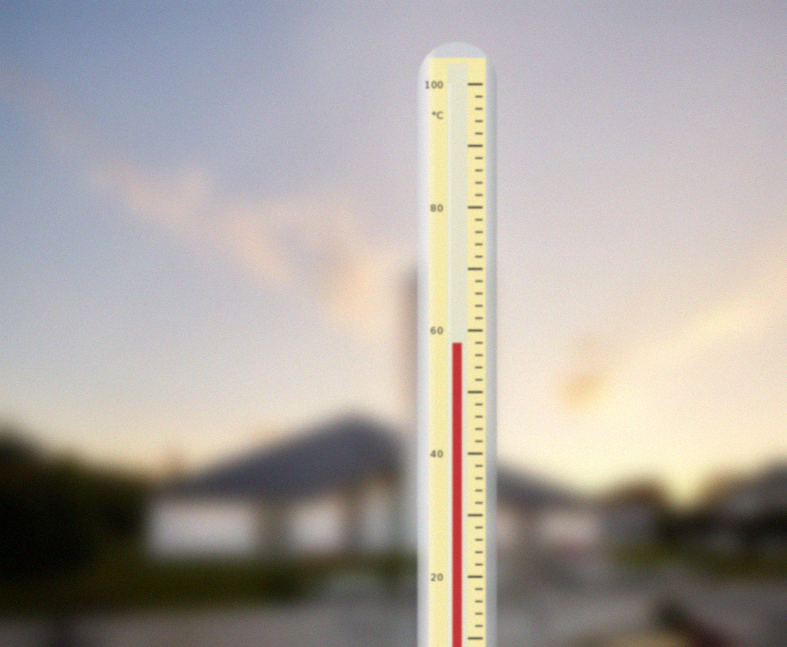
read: 58 °C
